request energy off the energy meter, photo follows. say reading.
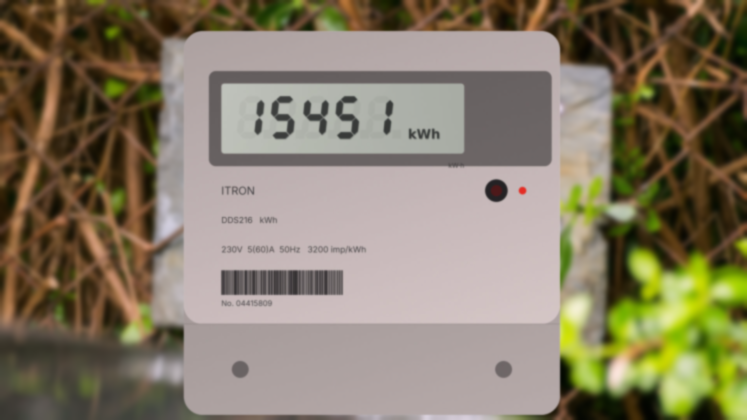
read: 15451 kWh
